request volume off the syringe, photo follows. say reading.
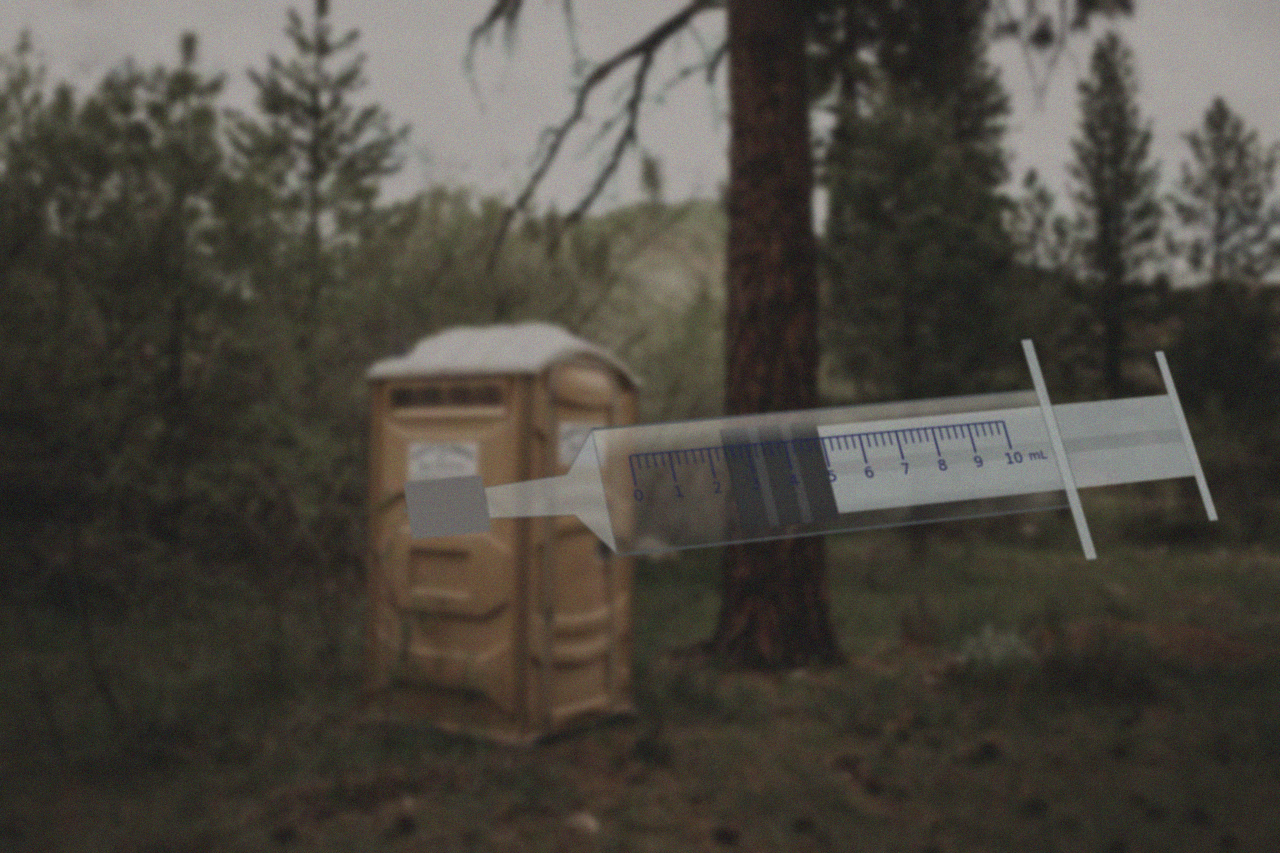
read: 2.4 mL
